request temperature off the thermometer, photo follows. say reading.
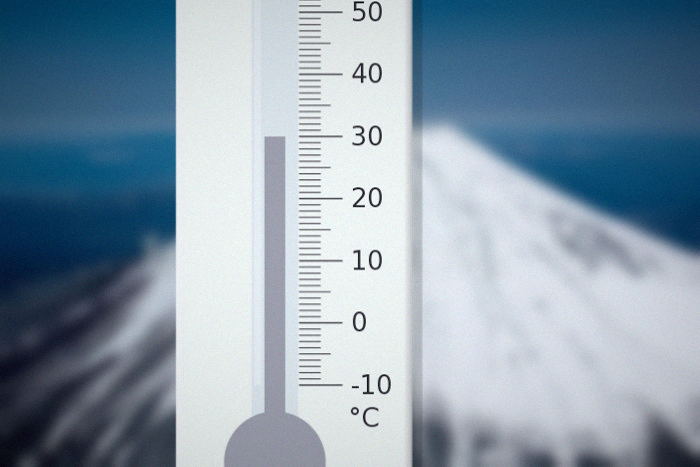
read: 30 °C
